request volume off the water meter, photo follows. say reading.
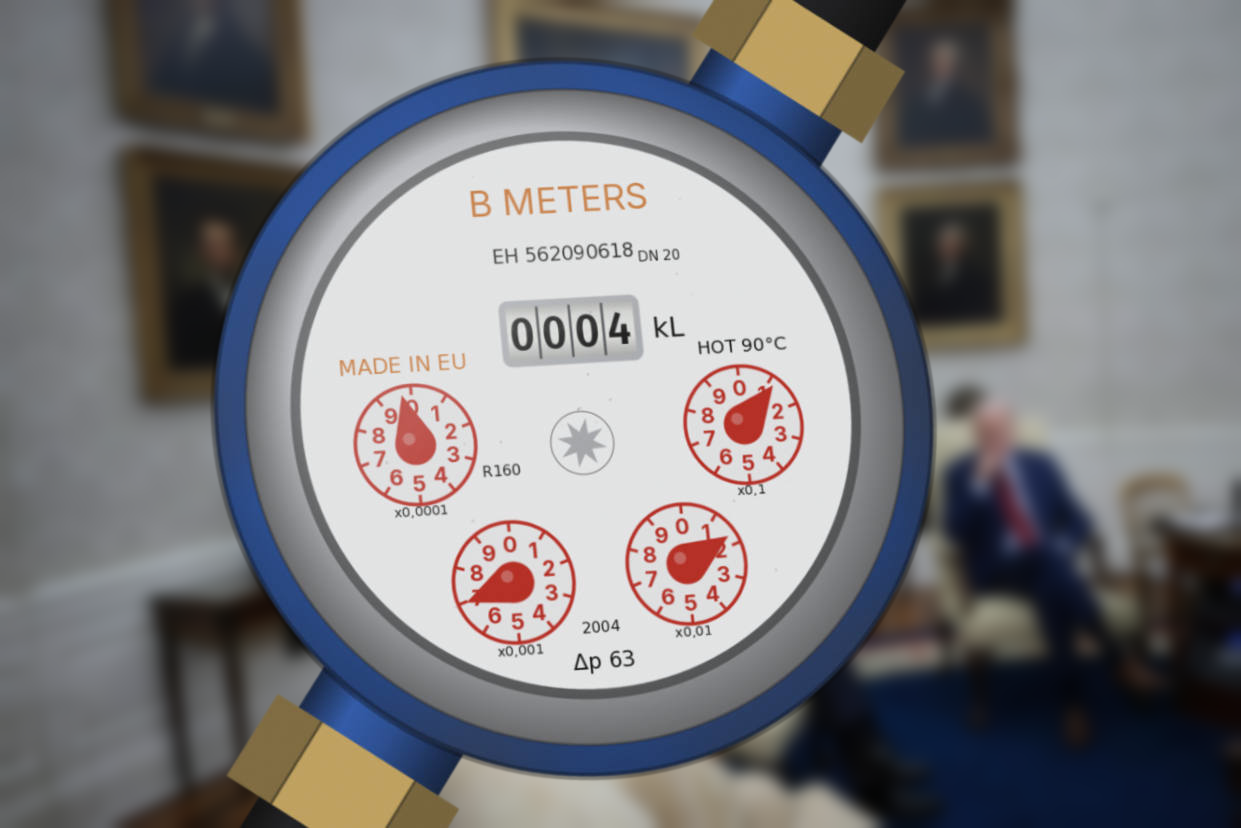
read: 4.1169 kL
